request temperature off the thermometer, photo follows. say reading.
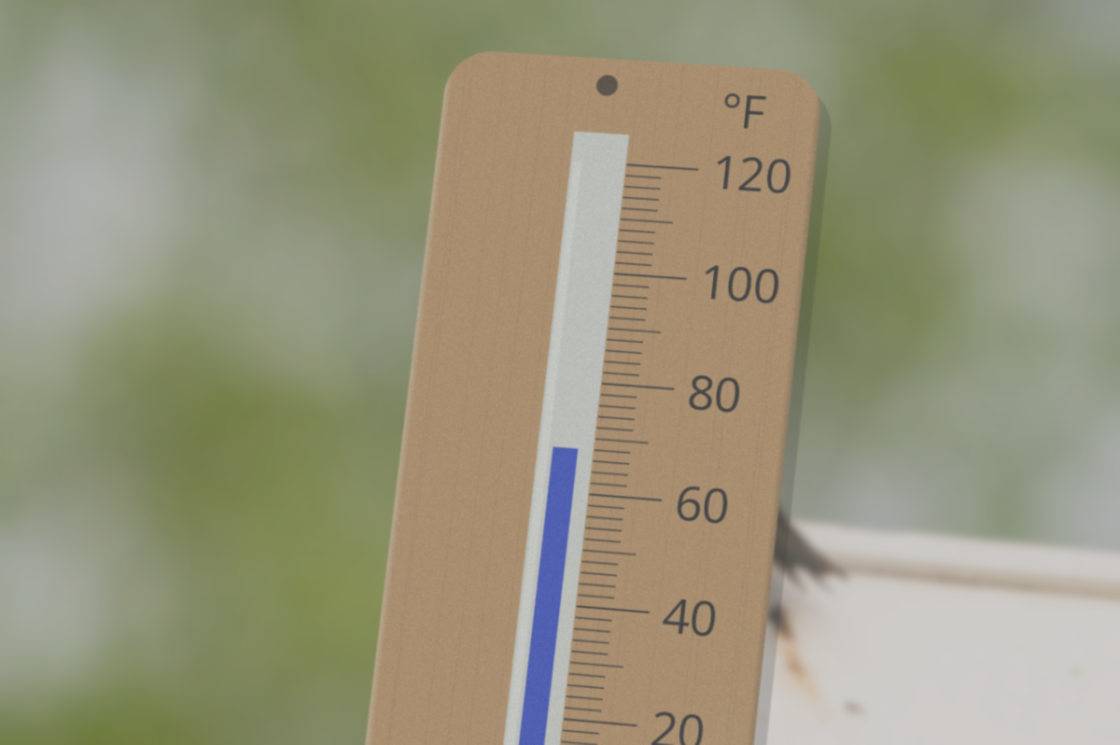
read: 68 °F
